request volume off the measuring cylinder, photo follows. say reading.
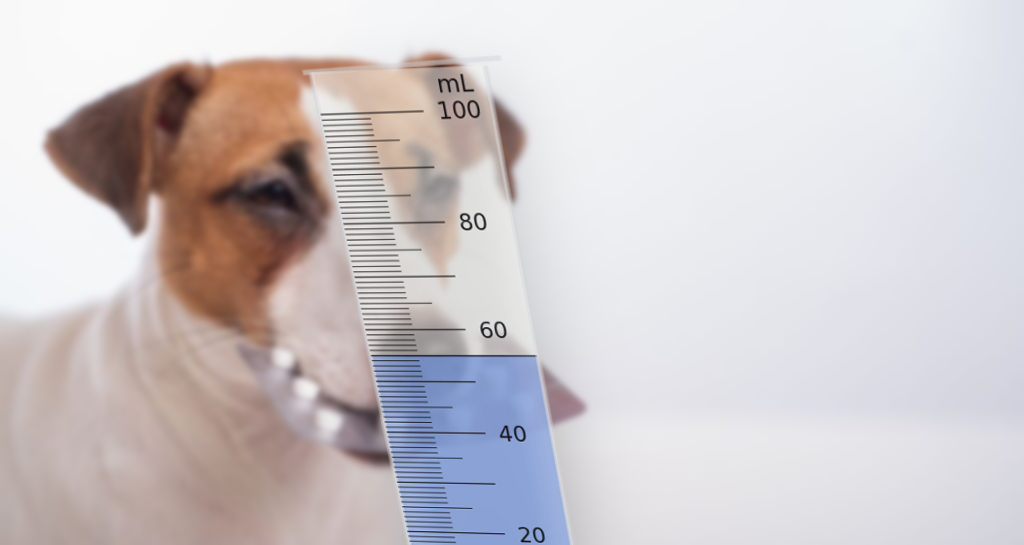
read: 55 mL
